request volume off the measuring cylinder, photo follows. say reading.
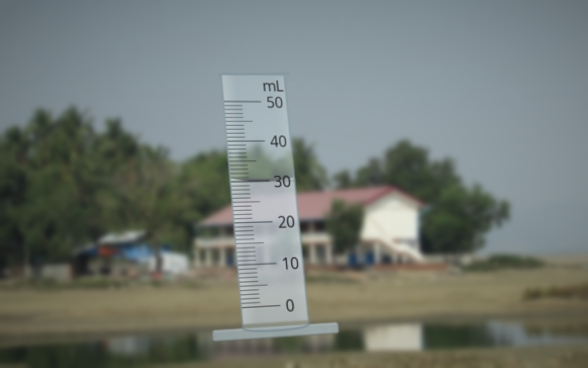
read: 30 mL
